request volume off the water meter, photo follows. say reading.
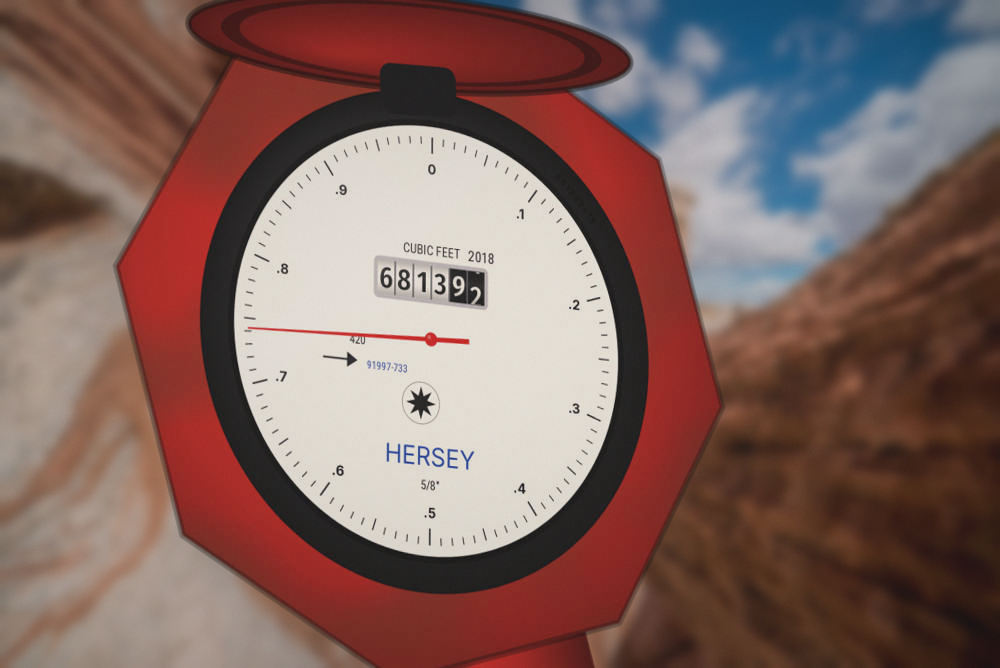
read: 681391.74 ft³
